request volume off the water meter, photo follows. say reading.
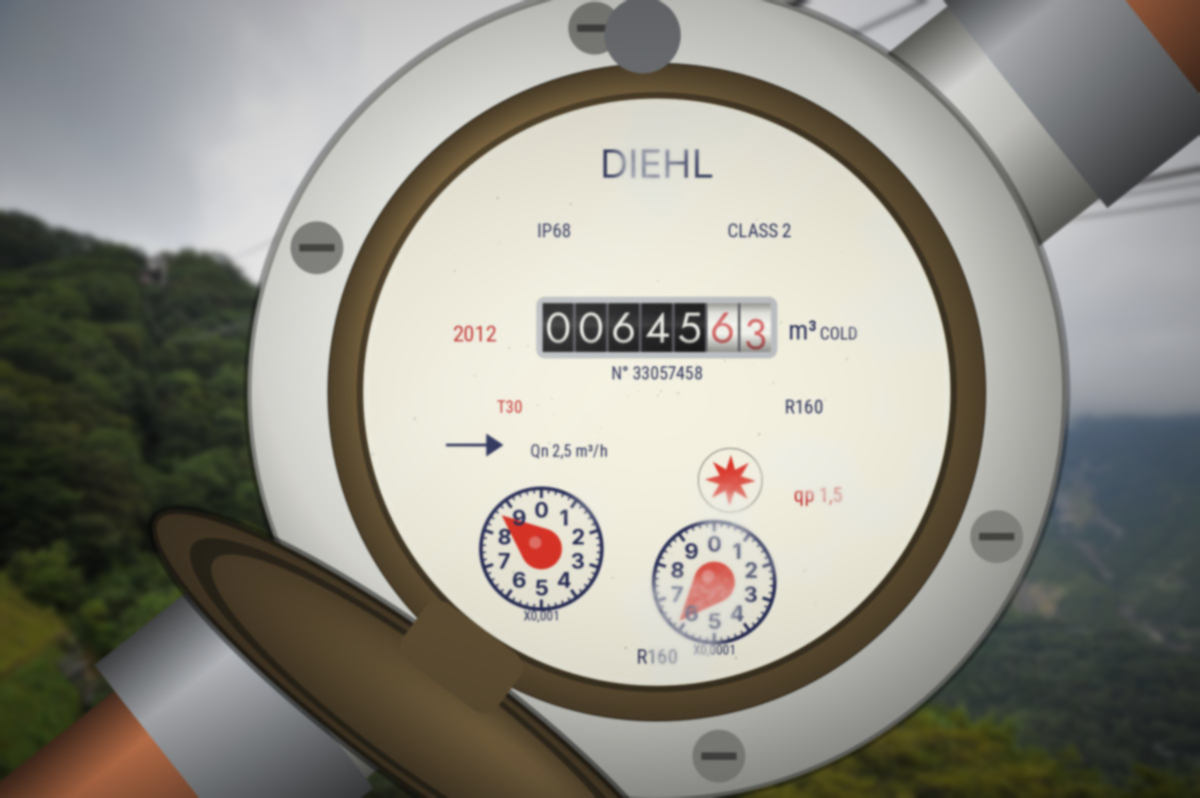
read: 645.6286 m³
